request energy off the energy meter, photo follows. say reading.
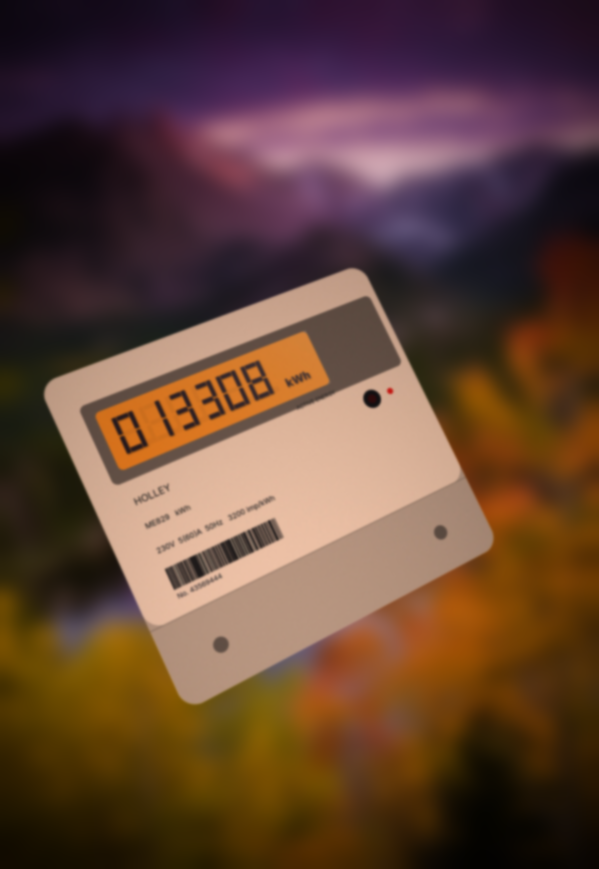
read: 13308 kWh
